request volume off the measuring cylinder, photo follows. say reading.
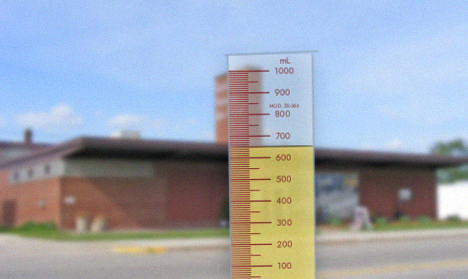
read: 650 mL
